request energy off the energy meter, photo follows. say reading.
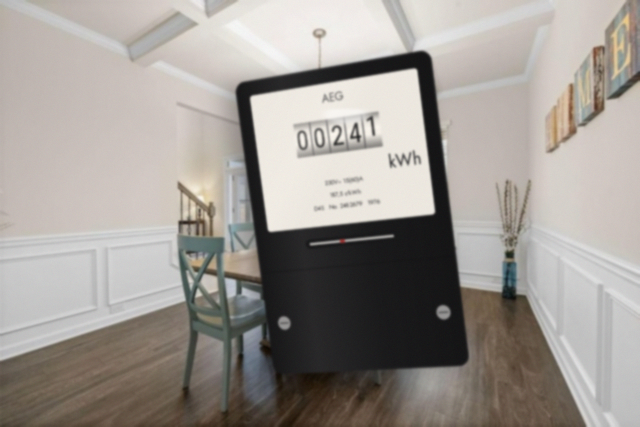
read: 241 kWh
